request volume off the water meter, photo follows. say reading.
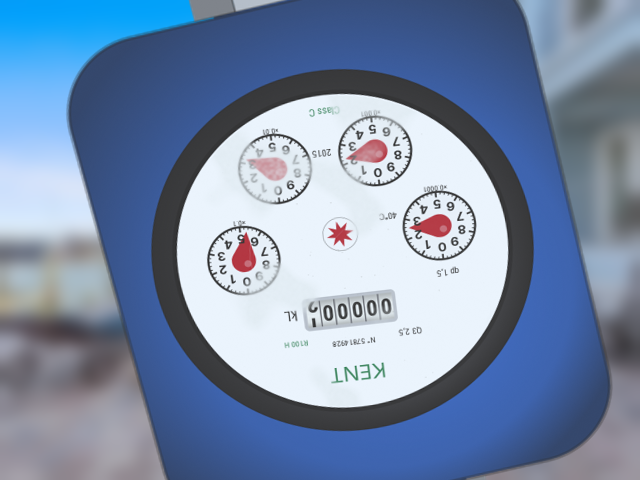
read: 1.5322 kL
